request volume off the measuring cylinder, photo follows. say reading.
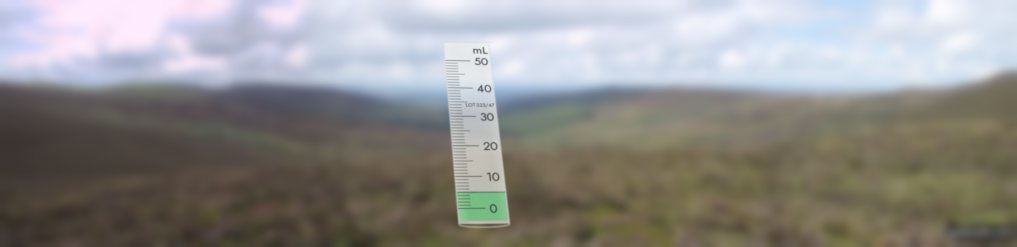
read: 5 mL
